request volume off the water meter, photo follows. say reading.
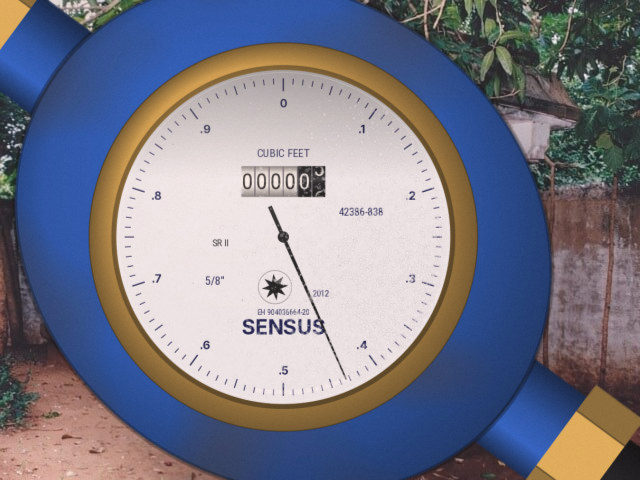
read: 5.43 ft³
